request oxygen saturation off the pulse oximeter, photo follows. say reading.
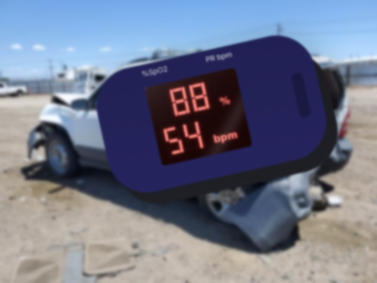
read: 88 %
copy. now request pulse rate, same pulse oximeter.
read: 54 bpm
